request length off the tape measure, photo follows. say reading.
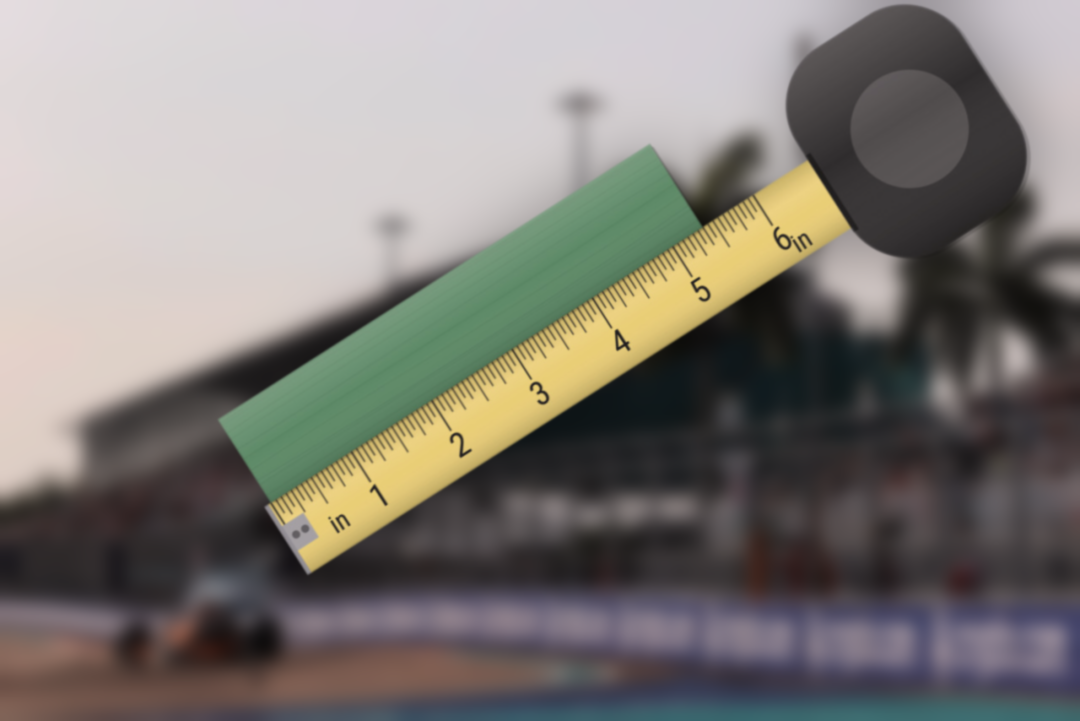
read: 5.375 in
